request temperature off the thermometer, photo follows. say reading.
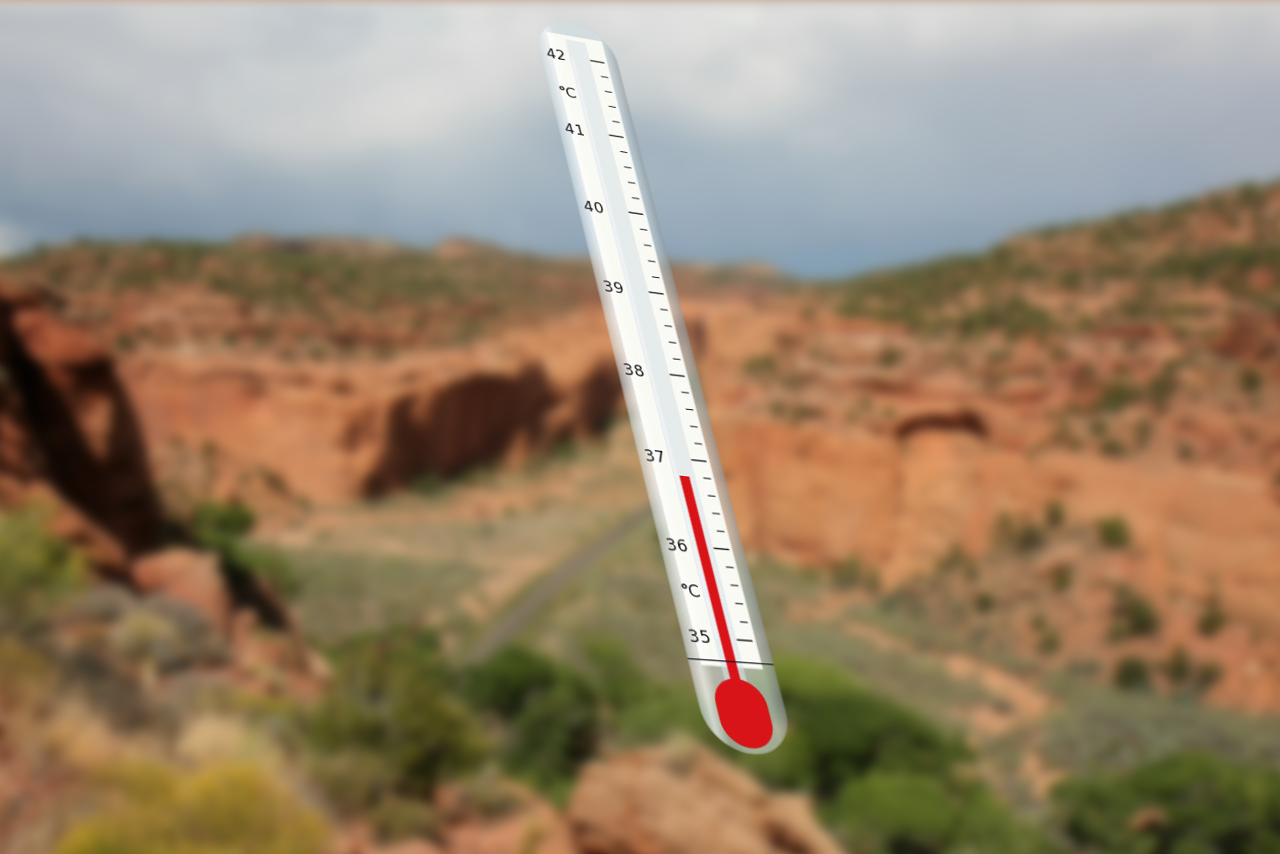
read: 36.8 °C
